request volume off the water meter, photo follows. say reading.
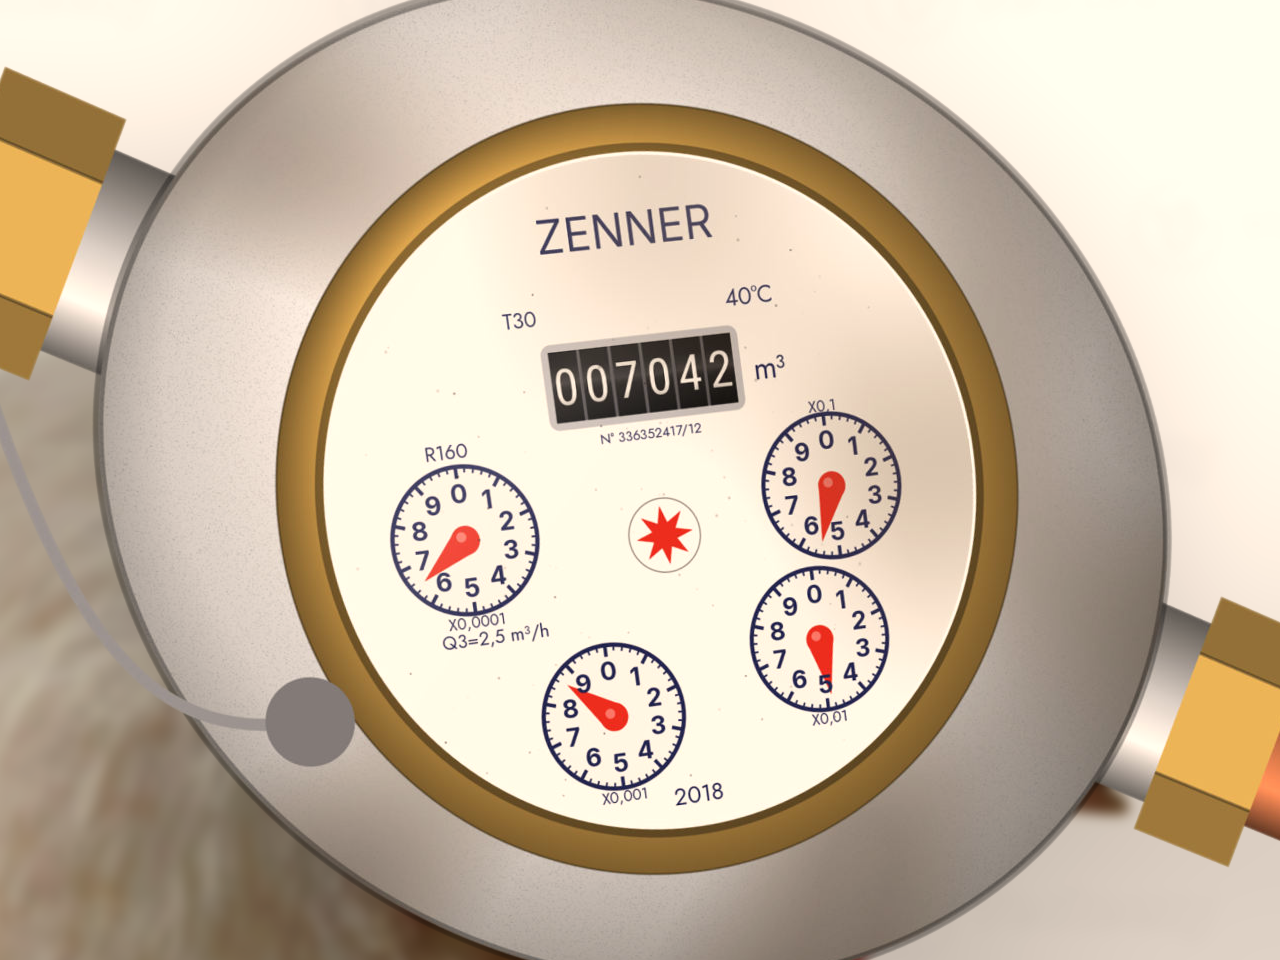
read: 7042.5486 m³
